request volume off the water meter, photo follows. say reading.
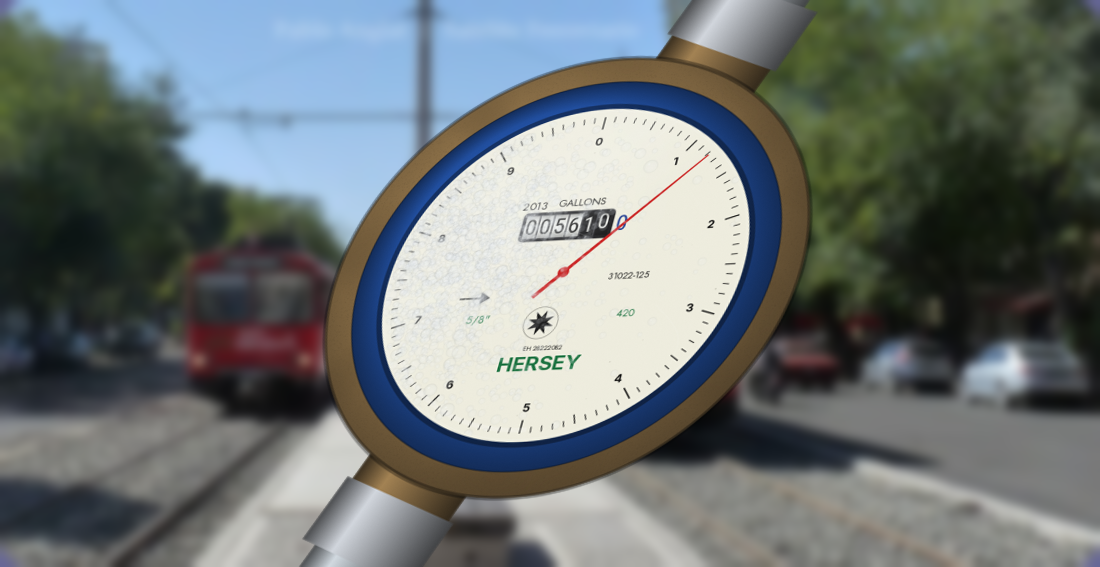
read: 56101.2 gal
